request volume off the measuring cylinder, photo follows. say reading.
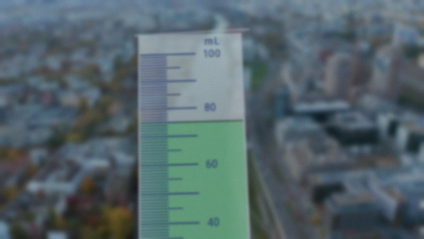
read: 75 mL
